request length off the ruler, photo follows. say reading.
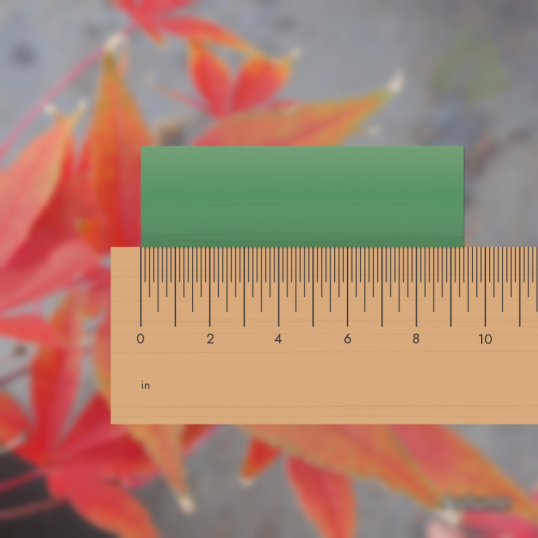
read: 9.375 in
